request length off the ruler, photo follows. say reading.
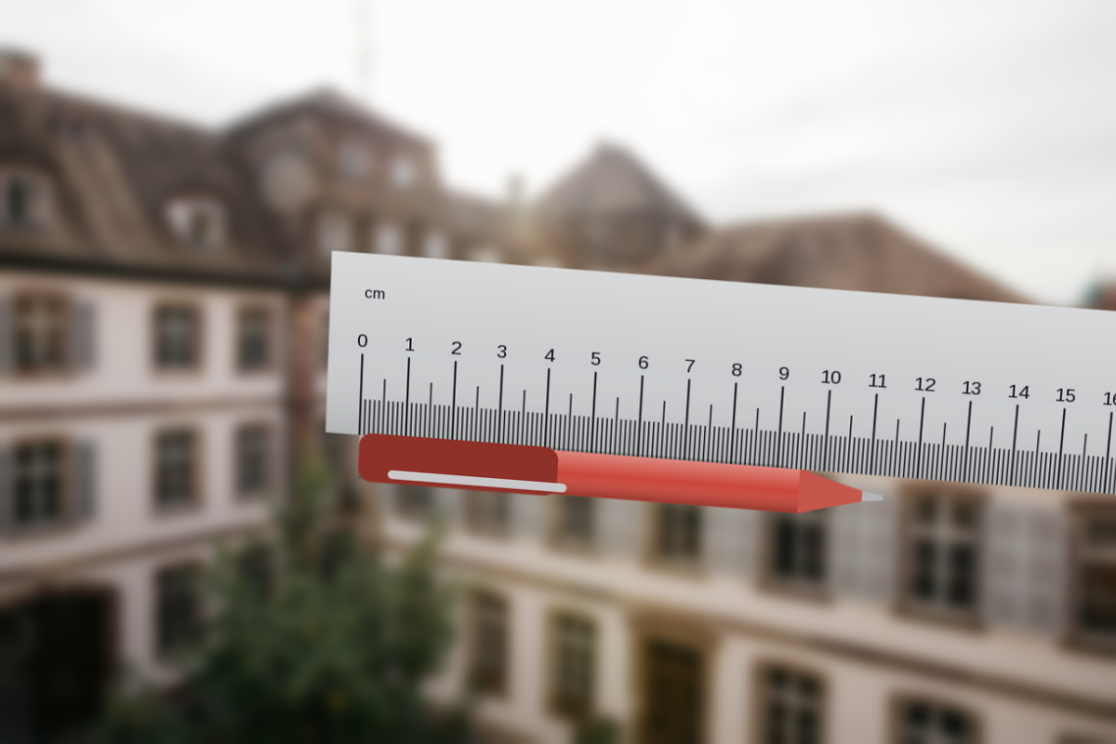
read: 11.3 cm
